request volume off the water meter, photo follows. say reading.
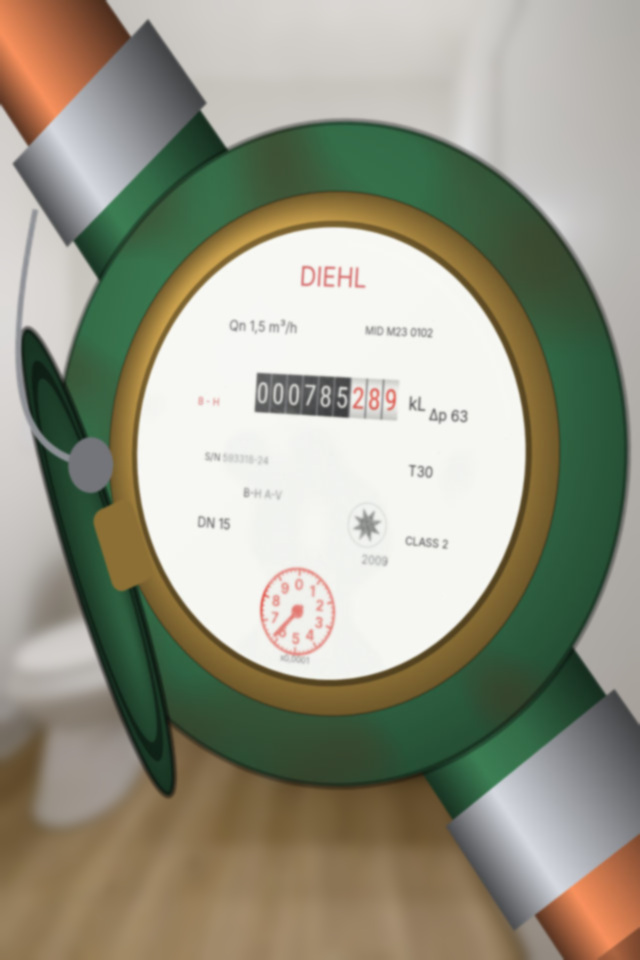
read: 785.2896 kL
